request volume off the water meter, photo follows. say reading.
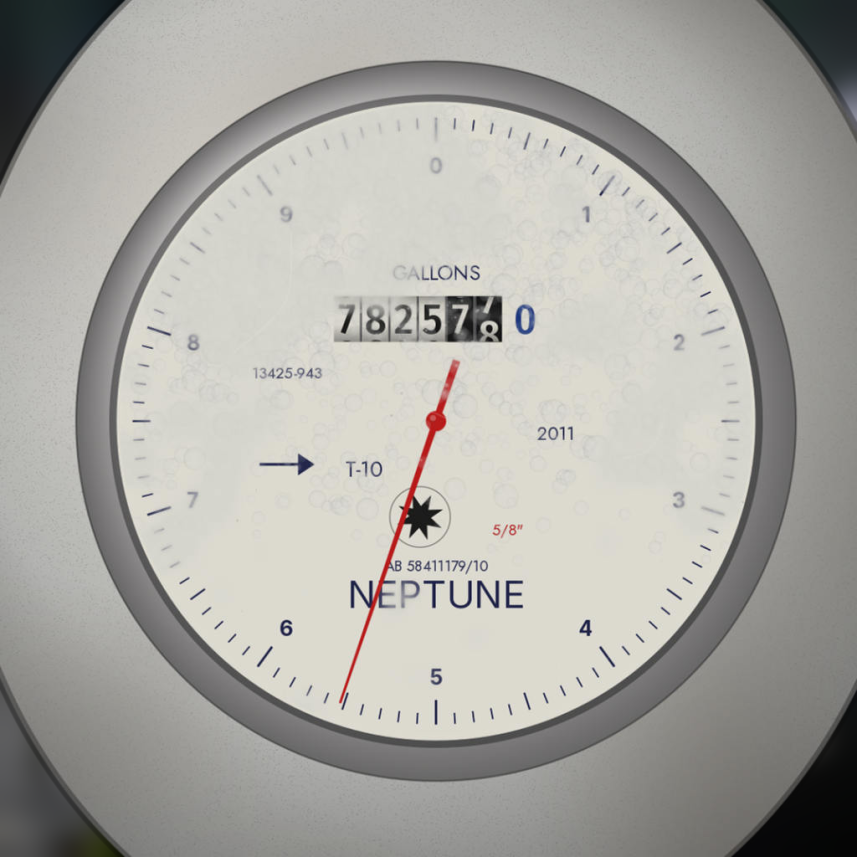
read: 7825775.5 gal
